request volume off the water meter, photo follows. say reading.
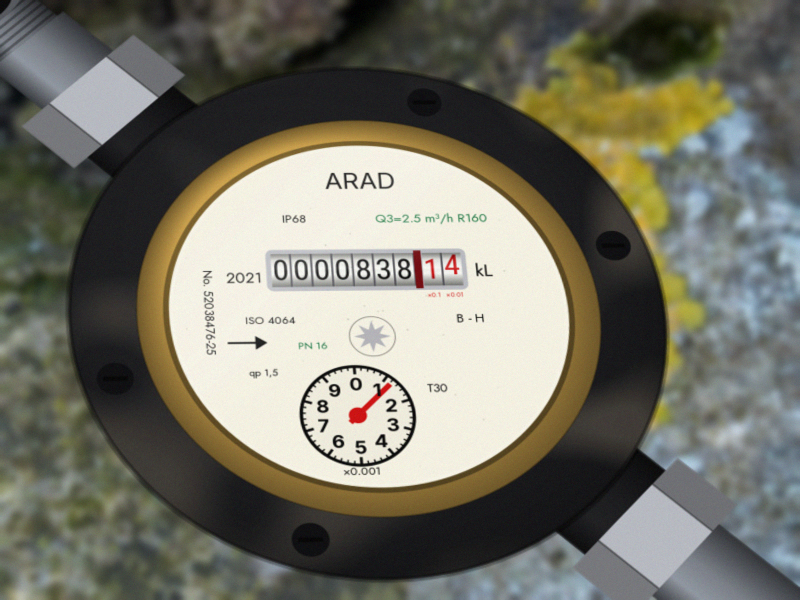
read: 838.141 kL
